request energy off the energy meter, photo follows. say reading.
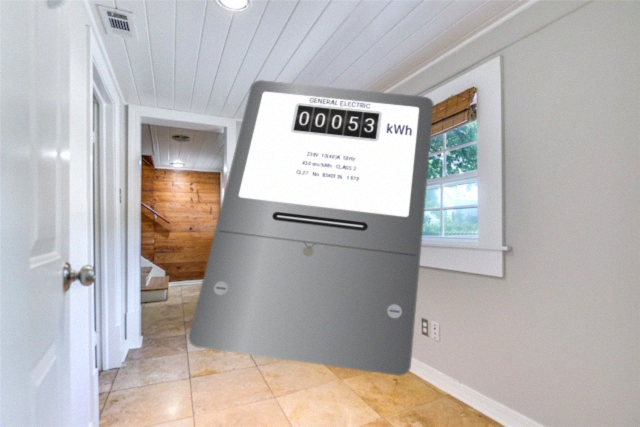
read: 53 kWh
